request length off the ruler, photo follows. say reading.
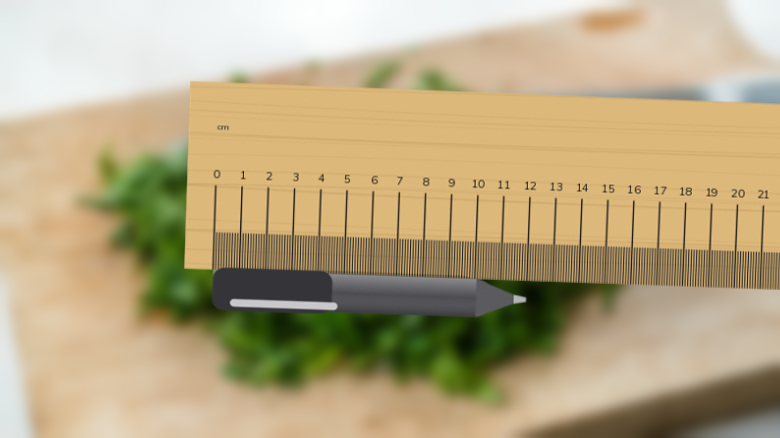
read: 12 cm
